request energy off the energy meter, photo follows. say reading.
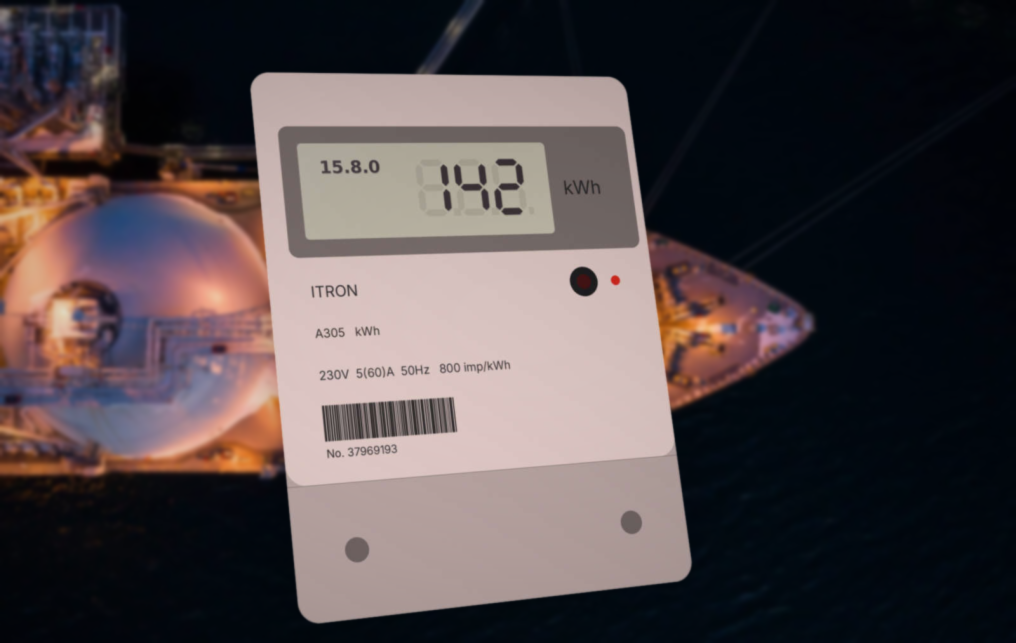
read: 142 kWh
